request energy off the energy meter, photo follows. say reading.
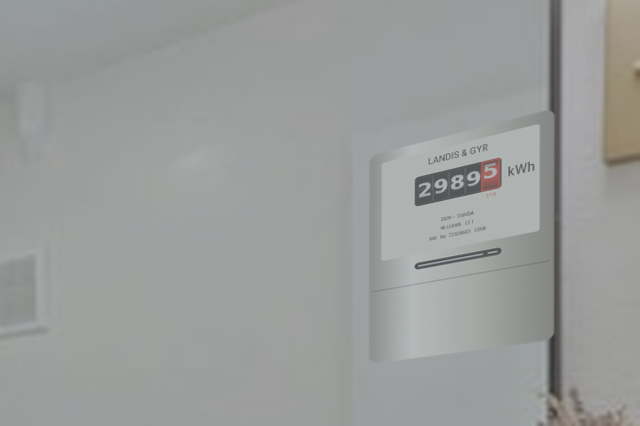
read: 2989.5 kWh
